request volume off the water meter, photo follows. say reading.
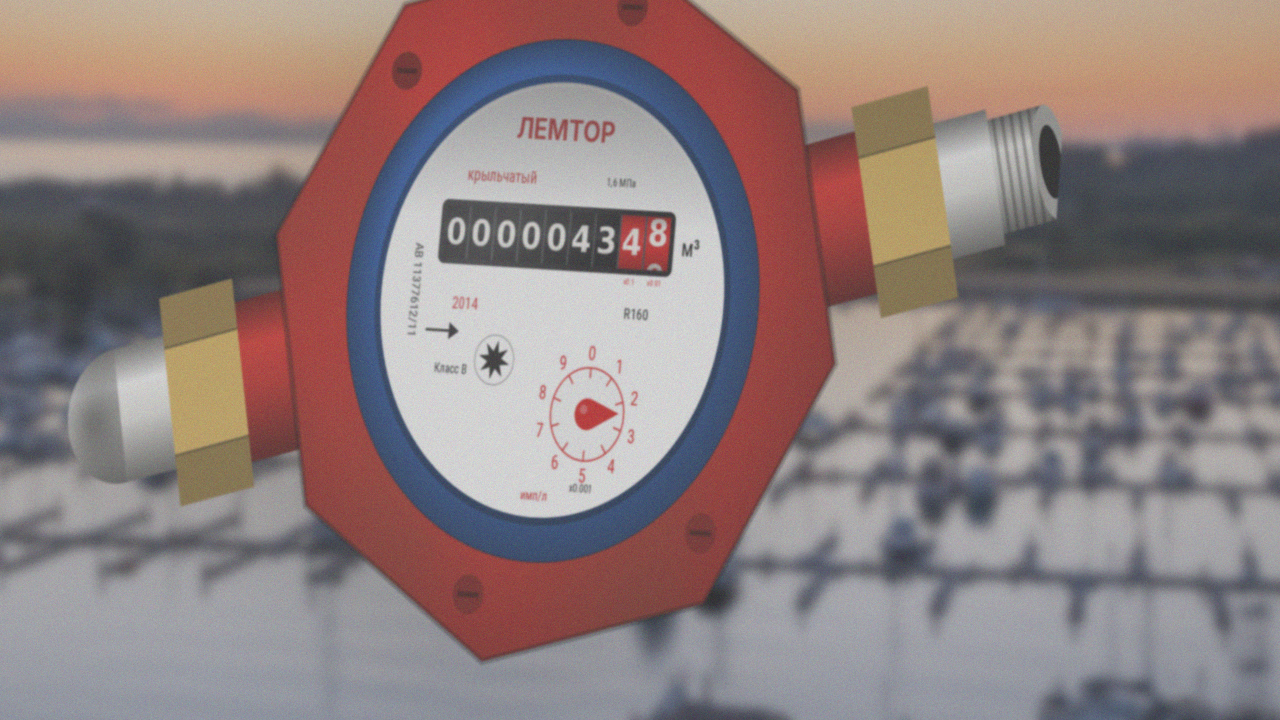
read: 43.482 m³
